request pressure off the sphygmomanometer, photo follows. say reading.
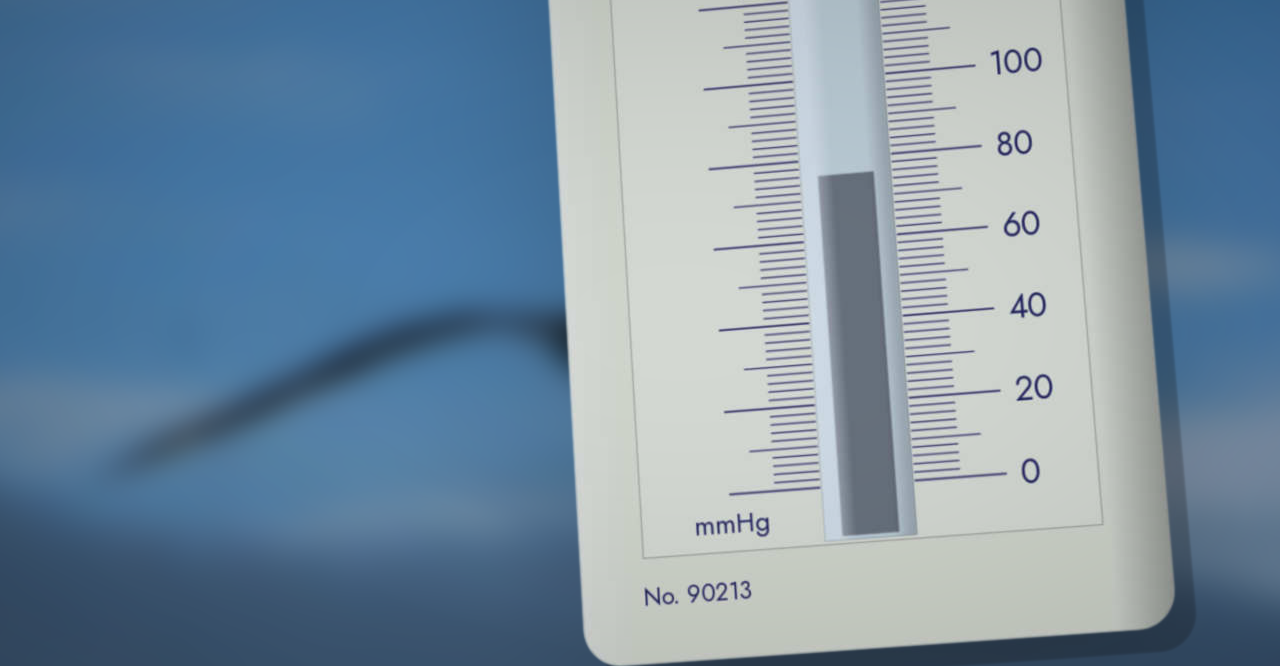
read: 76 mmHg
